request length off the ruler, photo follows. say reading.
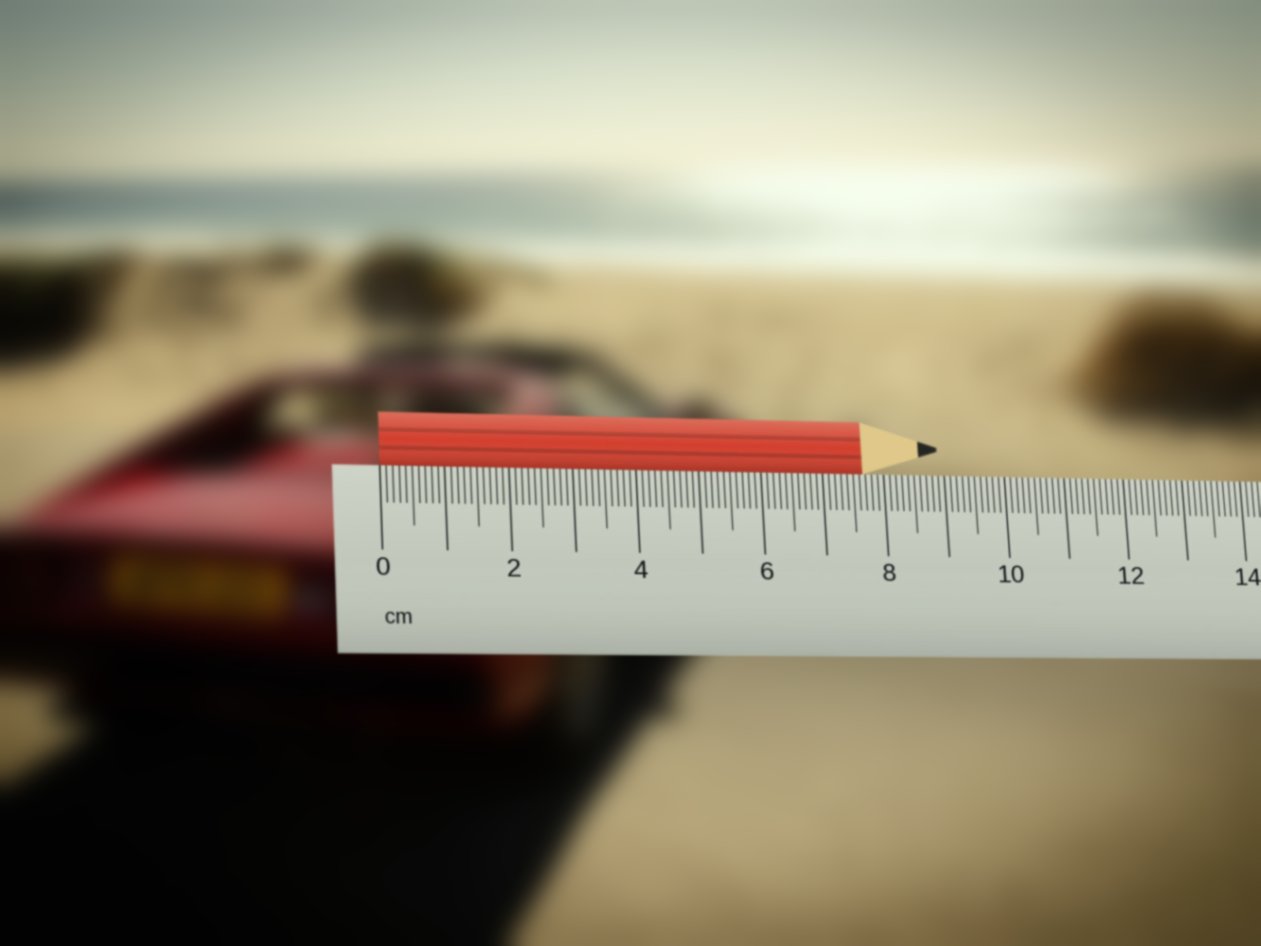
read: 8.9 cm
